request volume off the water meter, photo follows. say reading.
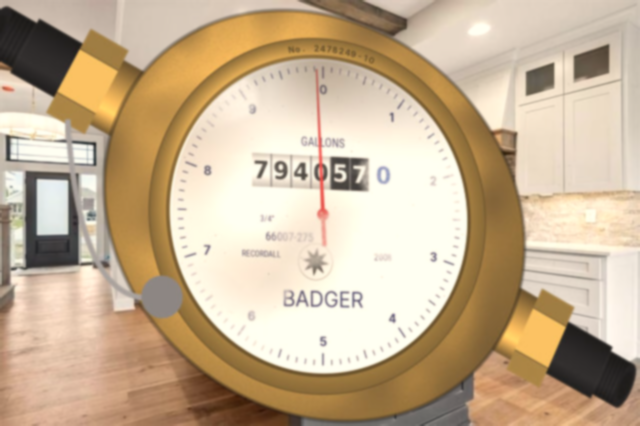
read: 7940569.9 gal
